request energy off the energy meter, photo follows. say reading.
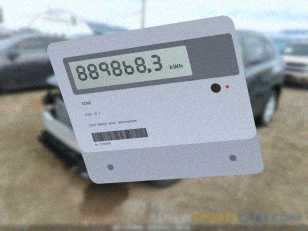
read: 889868.3 kWh
